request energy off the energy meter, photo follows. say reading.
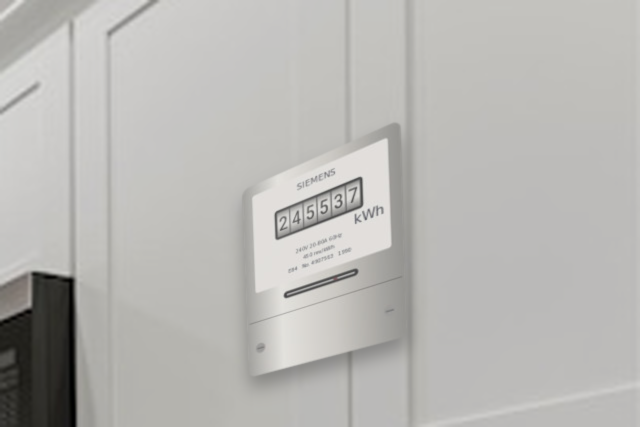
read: 245537 kWh
